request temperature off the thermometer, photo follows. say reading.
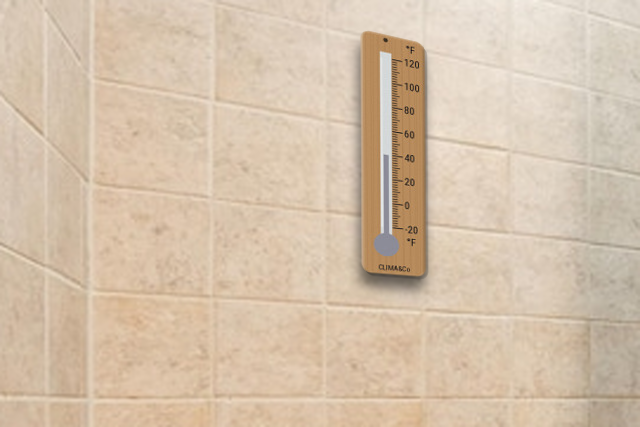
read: 40 °F
